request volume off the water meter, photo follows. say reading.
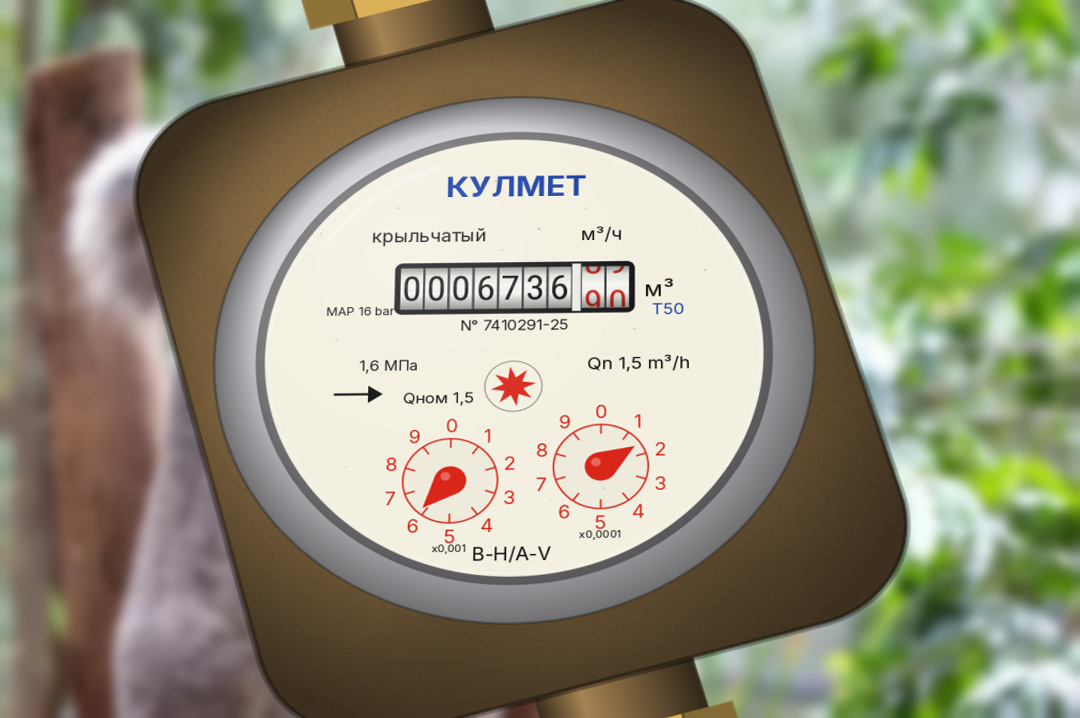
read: 6736.8961 m³
